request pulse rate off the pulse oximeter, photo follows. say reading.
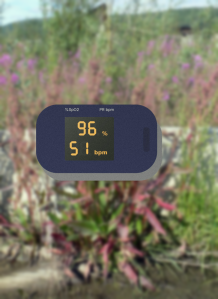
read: 51 bpm
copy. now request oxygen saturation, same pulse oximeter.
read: 96 %
